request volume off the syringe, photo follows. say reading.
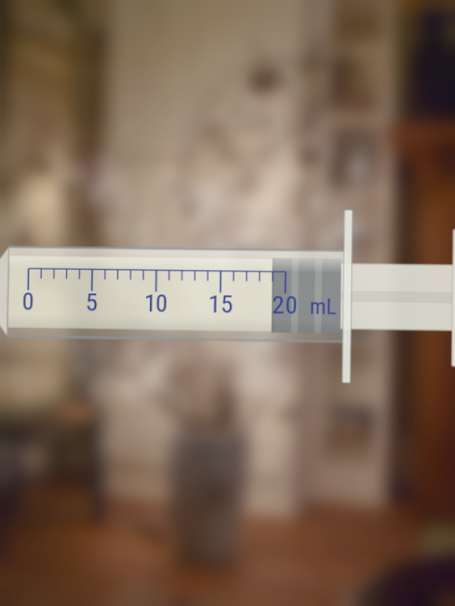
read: 19 mL
